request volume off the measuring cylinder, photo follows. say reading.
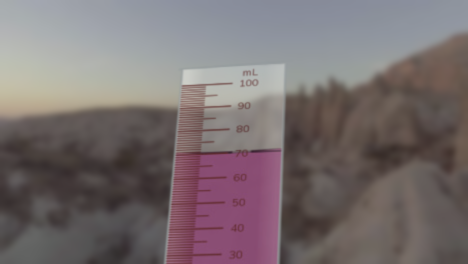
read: 70 mL
